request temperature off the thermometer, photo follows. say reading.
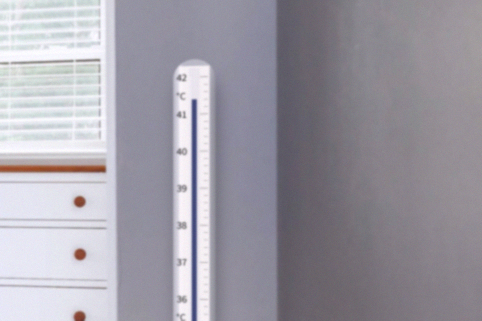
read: 41.4 °C
